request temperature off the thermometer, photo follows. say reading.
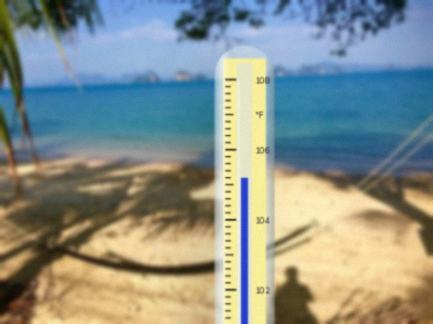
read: 105.2 °F
